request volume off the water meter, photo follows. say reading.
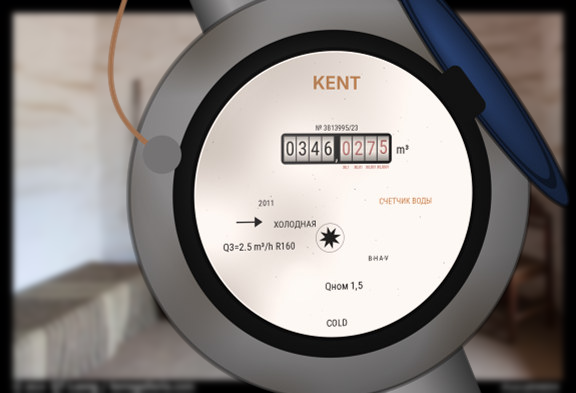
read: 346.0275 m³
